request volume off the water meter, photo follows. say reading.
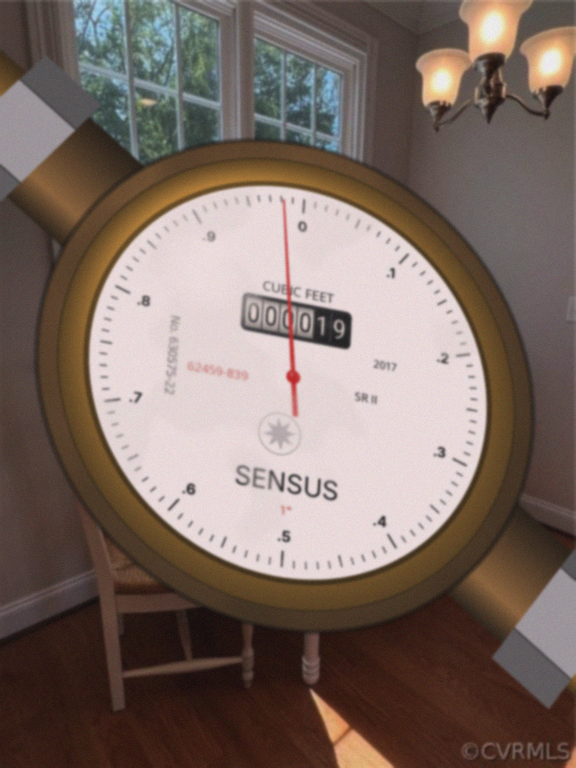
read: 18.98 ft³
